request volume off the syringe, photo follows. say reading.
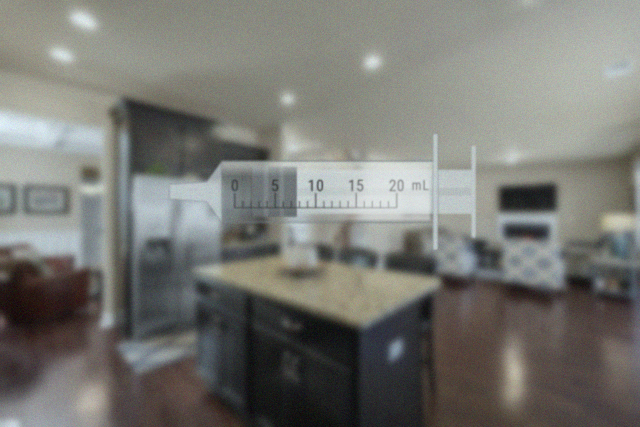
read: 2 mL
